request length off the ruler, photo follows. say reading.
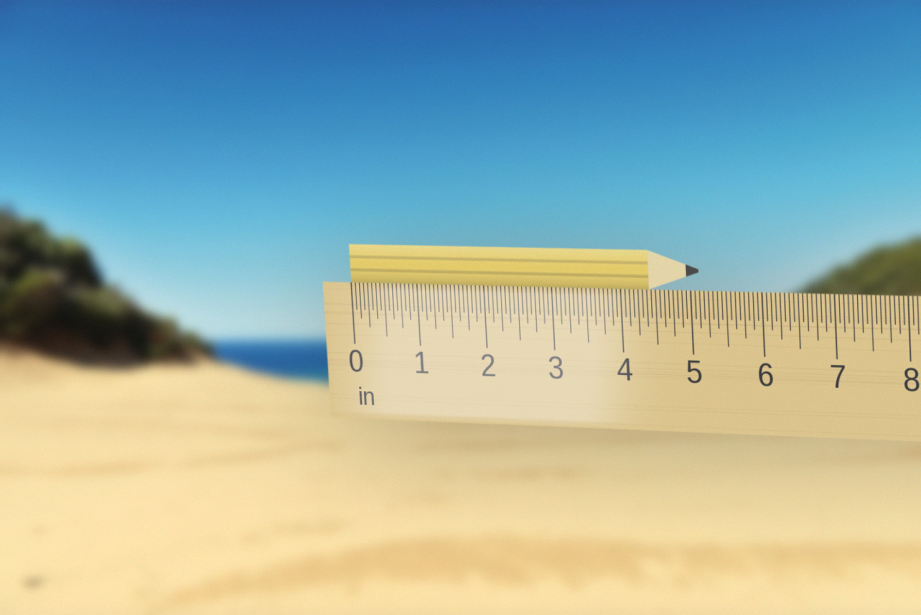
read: 5.125 in
